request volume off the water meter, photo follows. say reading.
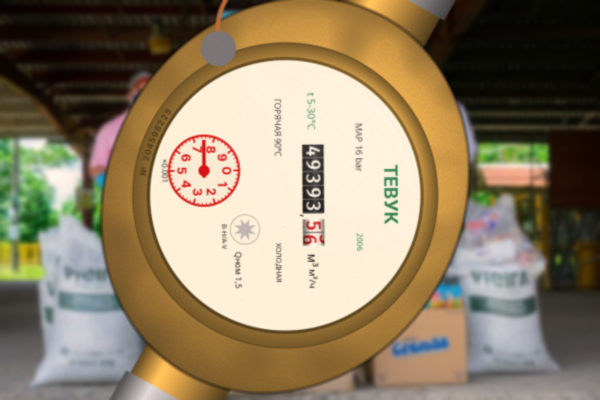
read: 49393.557 m³
